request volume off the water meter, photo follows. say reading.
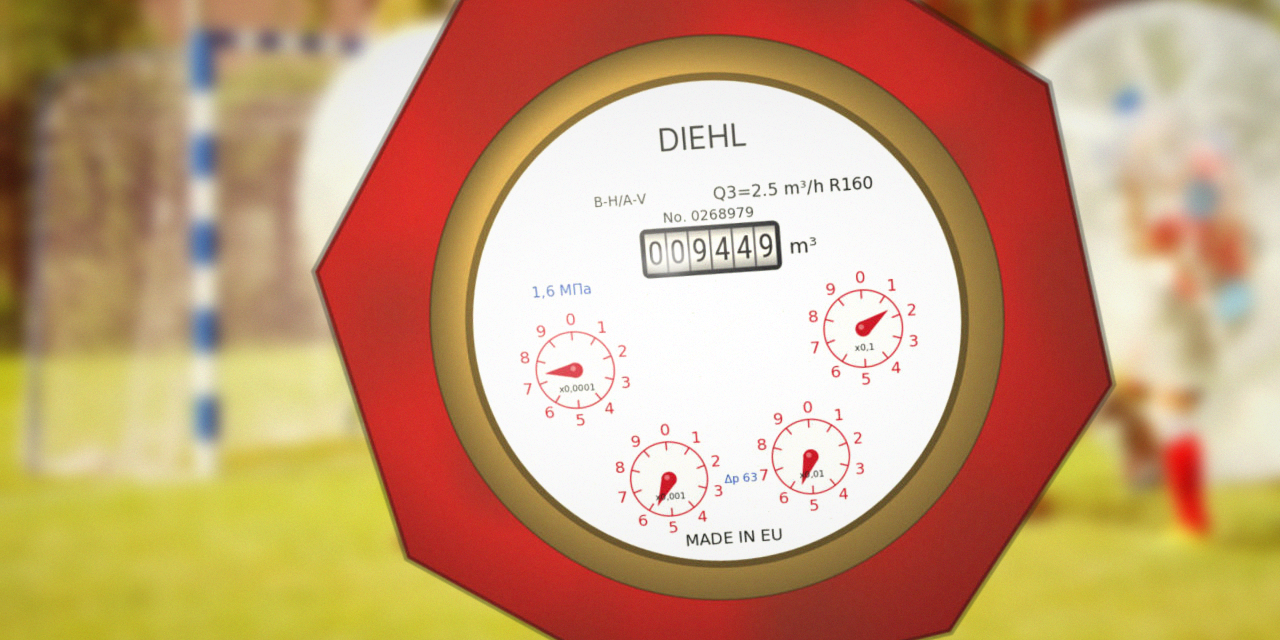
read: 9449.1557 m³
